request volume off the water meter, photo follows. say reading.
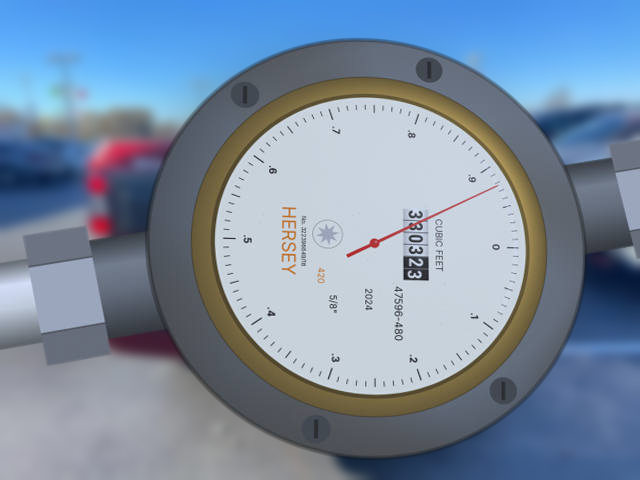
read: 330322.92 ft³
